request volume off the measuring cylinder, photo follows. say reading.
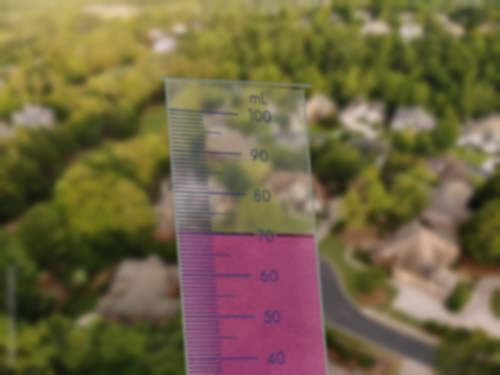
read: 70 mL
